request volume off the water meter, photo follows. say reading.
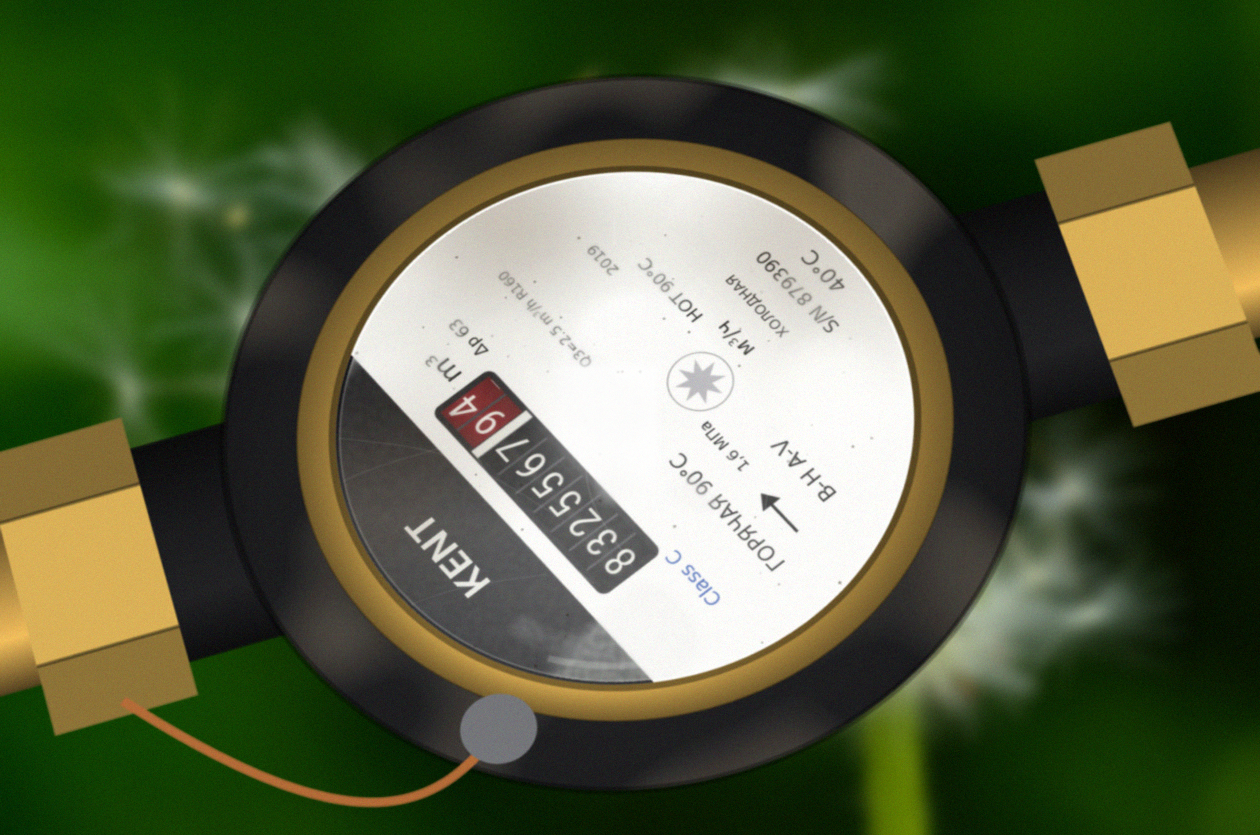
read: 8325567.94 m³
